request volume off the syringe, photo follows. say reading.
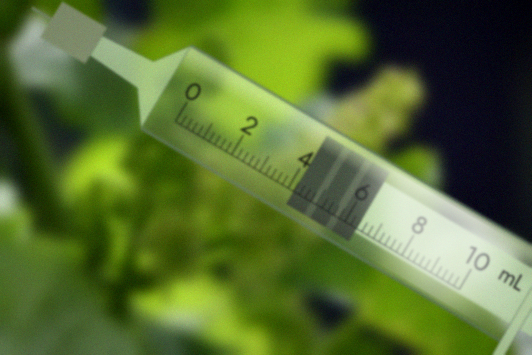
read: 4.2 mL
